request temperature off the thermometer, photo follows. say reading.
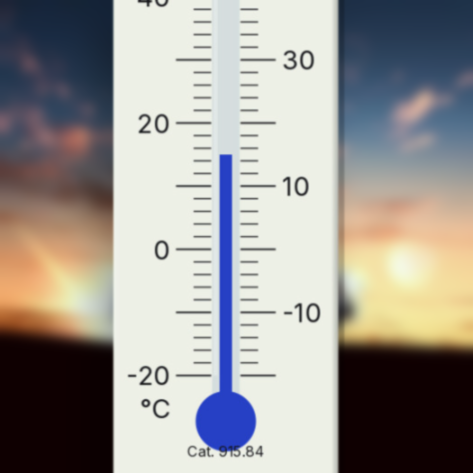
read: 15 °C
